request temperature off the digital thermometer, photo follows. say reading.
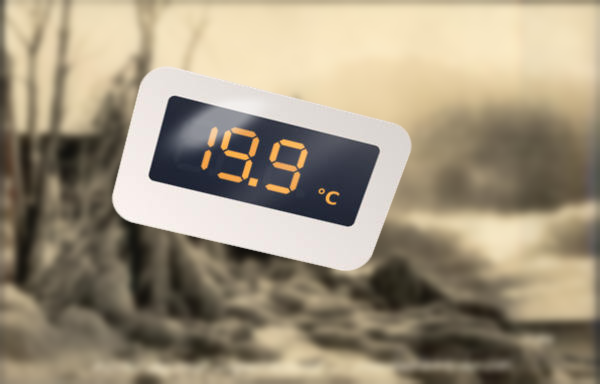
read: 19.9 °C
